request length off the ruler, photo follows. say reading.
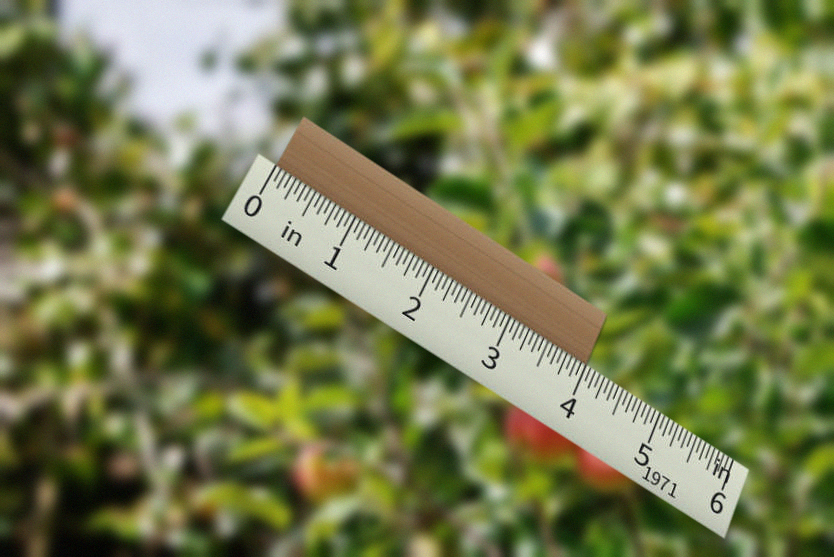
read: 4 in
